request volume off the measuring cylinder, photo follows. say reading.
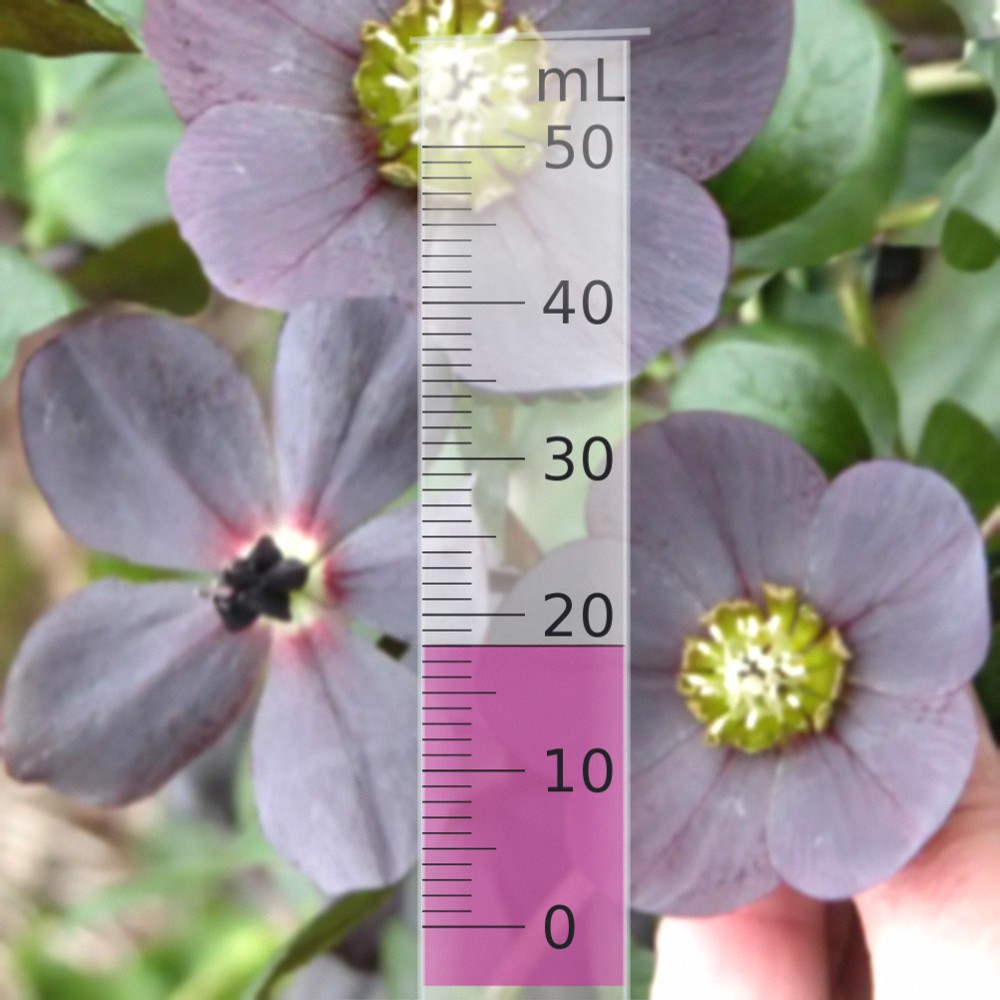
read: 18 mL
